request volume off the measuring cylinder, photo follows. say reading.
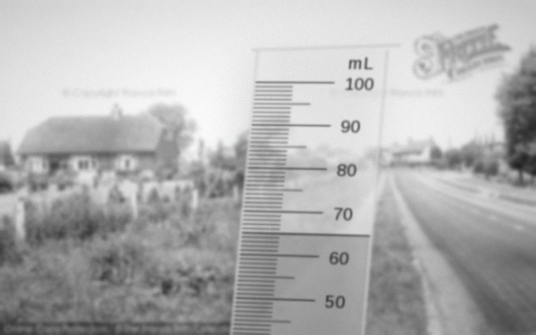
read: 65 mL
